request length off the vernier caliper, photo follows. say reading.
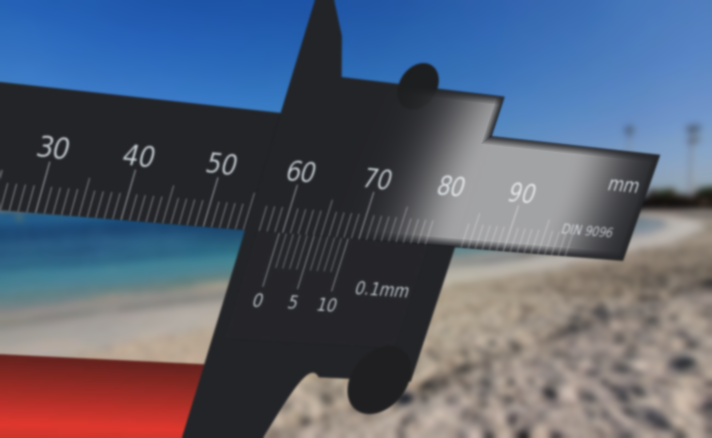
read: 59.6 mm
